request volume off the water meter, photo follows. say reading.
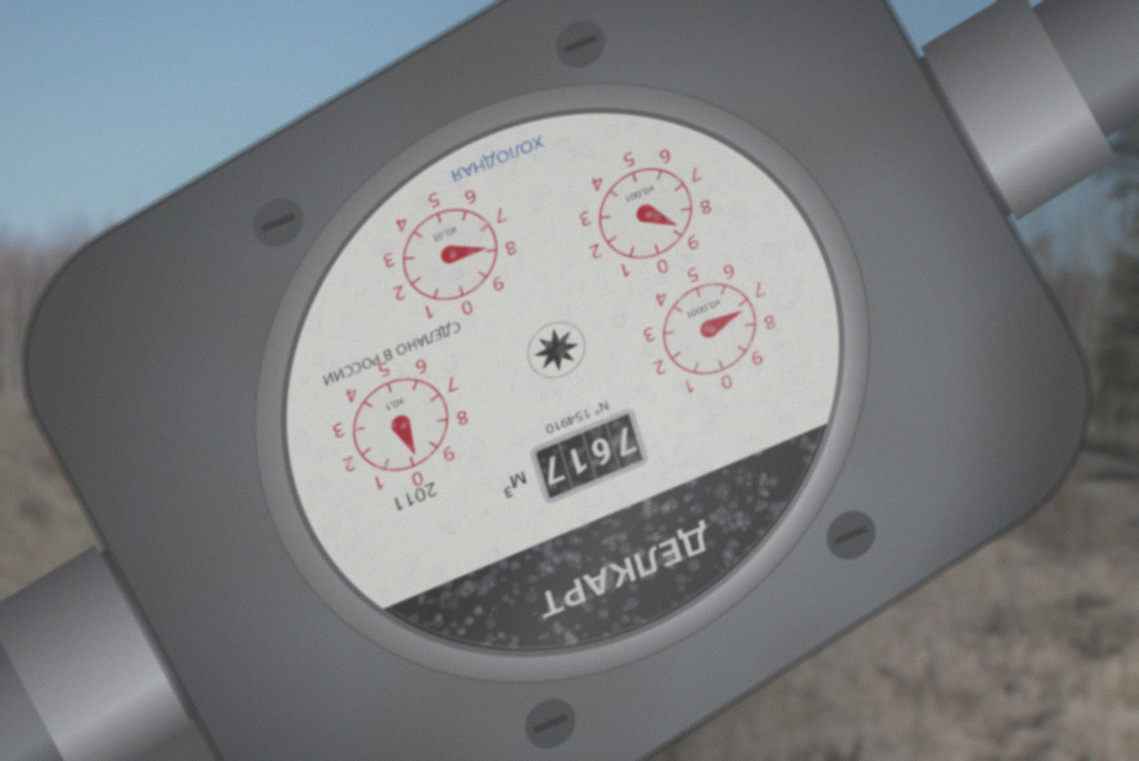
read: 7616.9787 m³
